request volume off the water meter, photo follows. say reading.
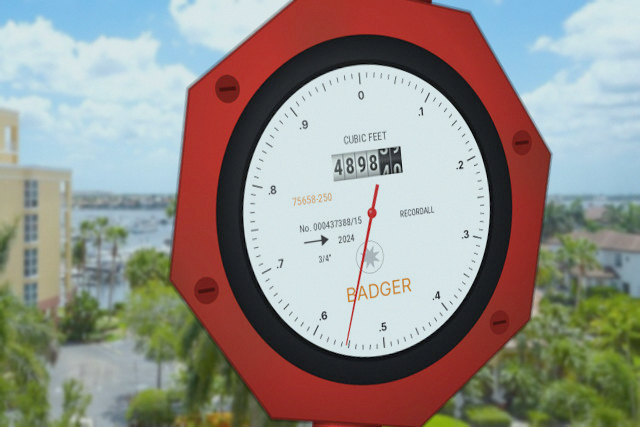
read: 489839.55 ft³
